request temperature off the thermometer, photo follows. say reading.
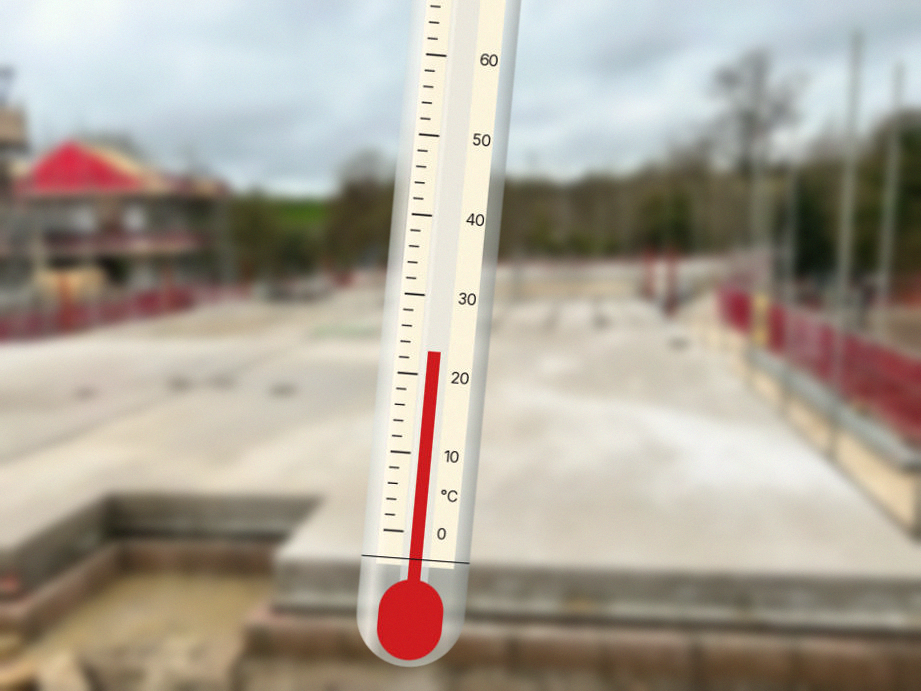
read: 23 °C
